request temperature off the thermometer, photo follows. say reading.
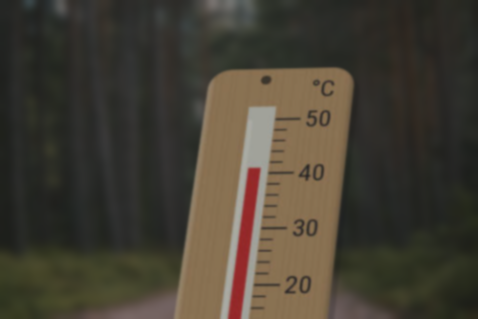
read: 41 °C
